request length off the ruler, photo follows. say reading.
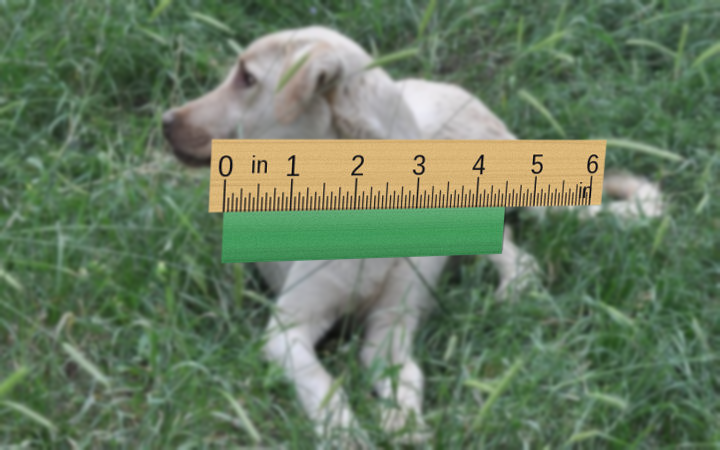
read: 4.5 in
